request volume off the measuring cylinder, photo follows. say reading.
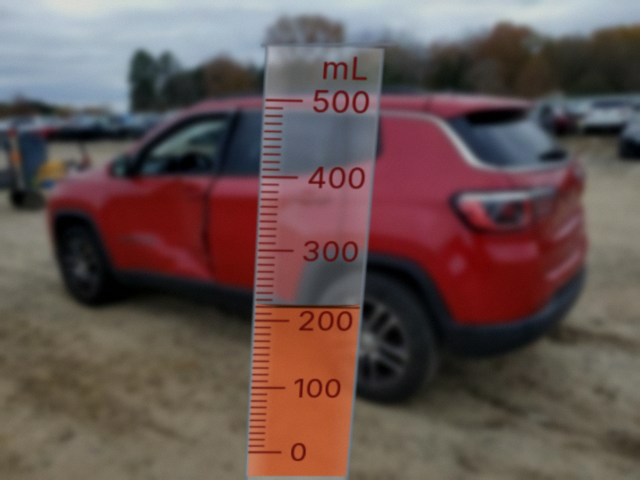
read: 220 mL
